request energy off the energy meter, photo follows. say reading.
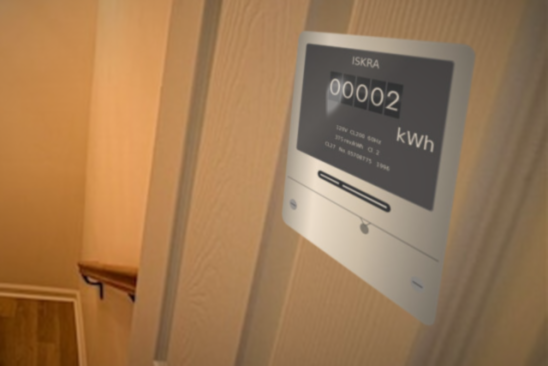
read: 2 kWh
